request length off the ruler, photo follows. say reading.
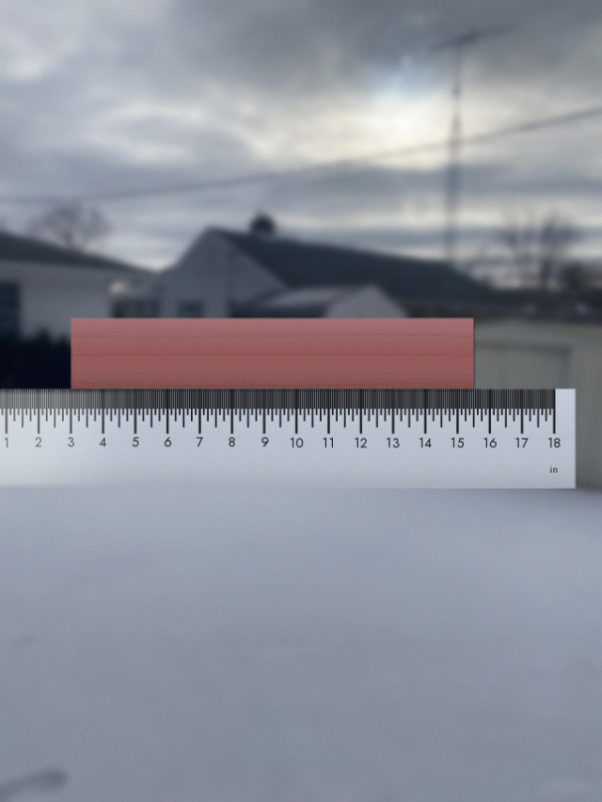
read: 12.5 in
